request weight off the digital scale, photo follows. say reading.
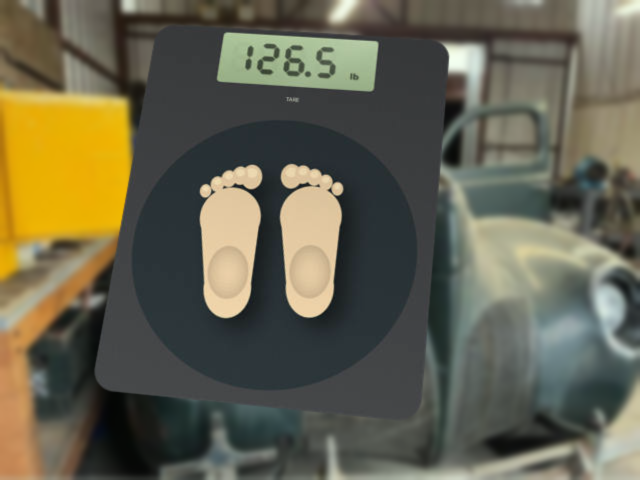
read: 126.5 lb
